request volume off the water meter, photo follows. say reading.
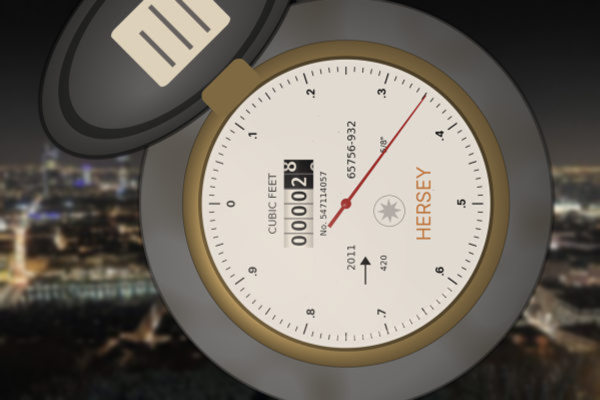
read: 28.35 ft³
